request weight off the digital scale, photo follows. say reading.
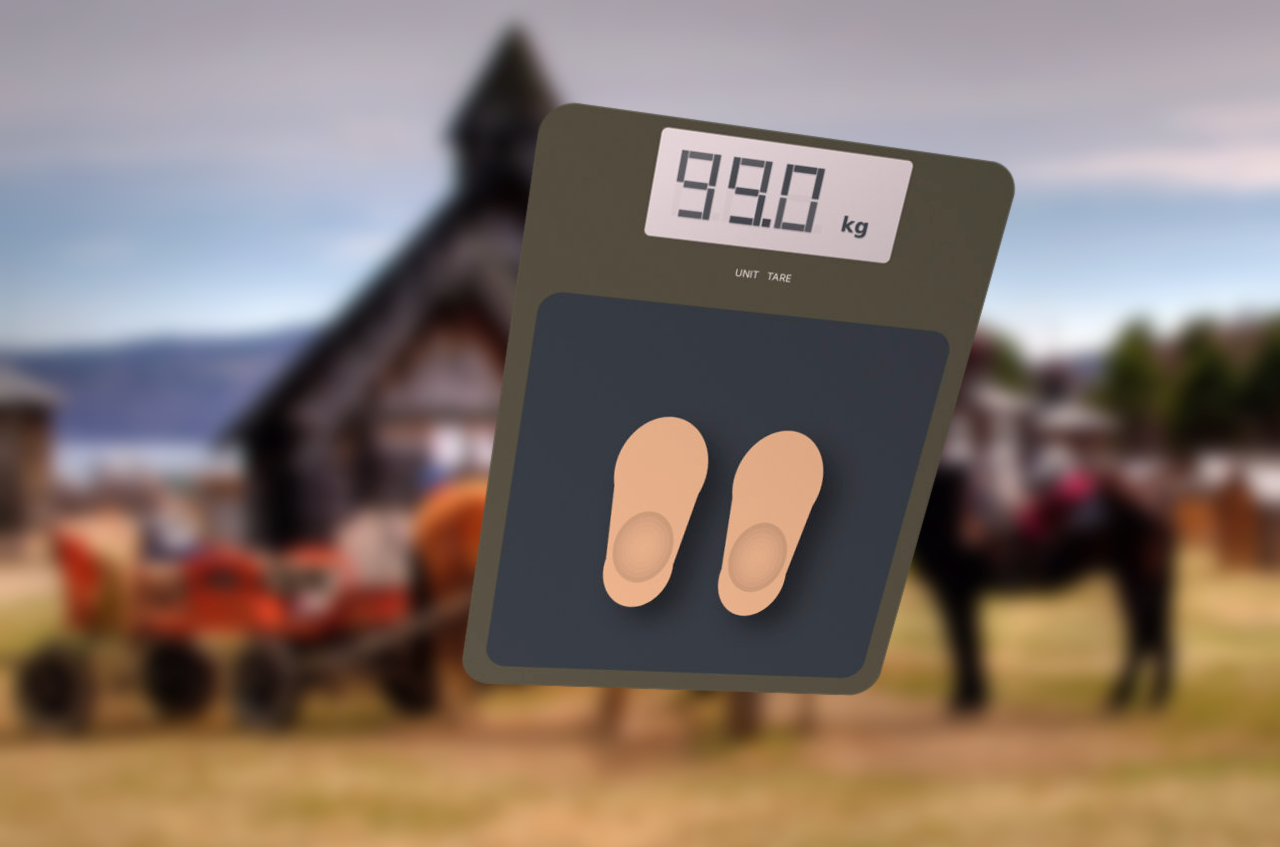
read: 99.0 kg
